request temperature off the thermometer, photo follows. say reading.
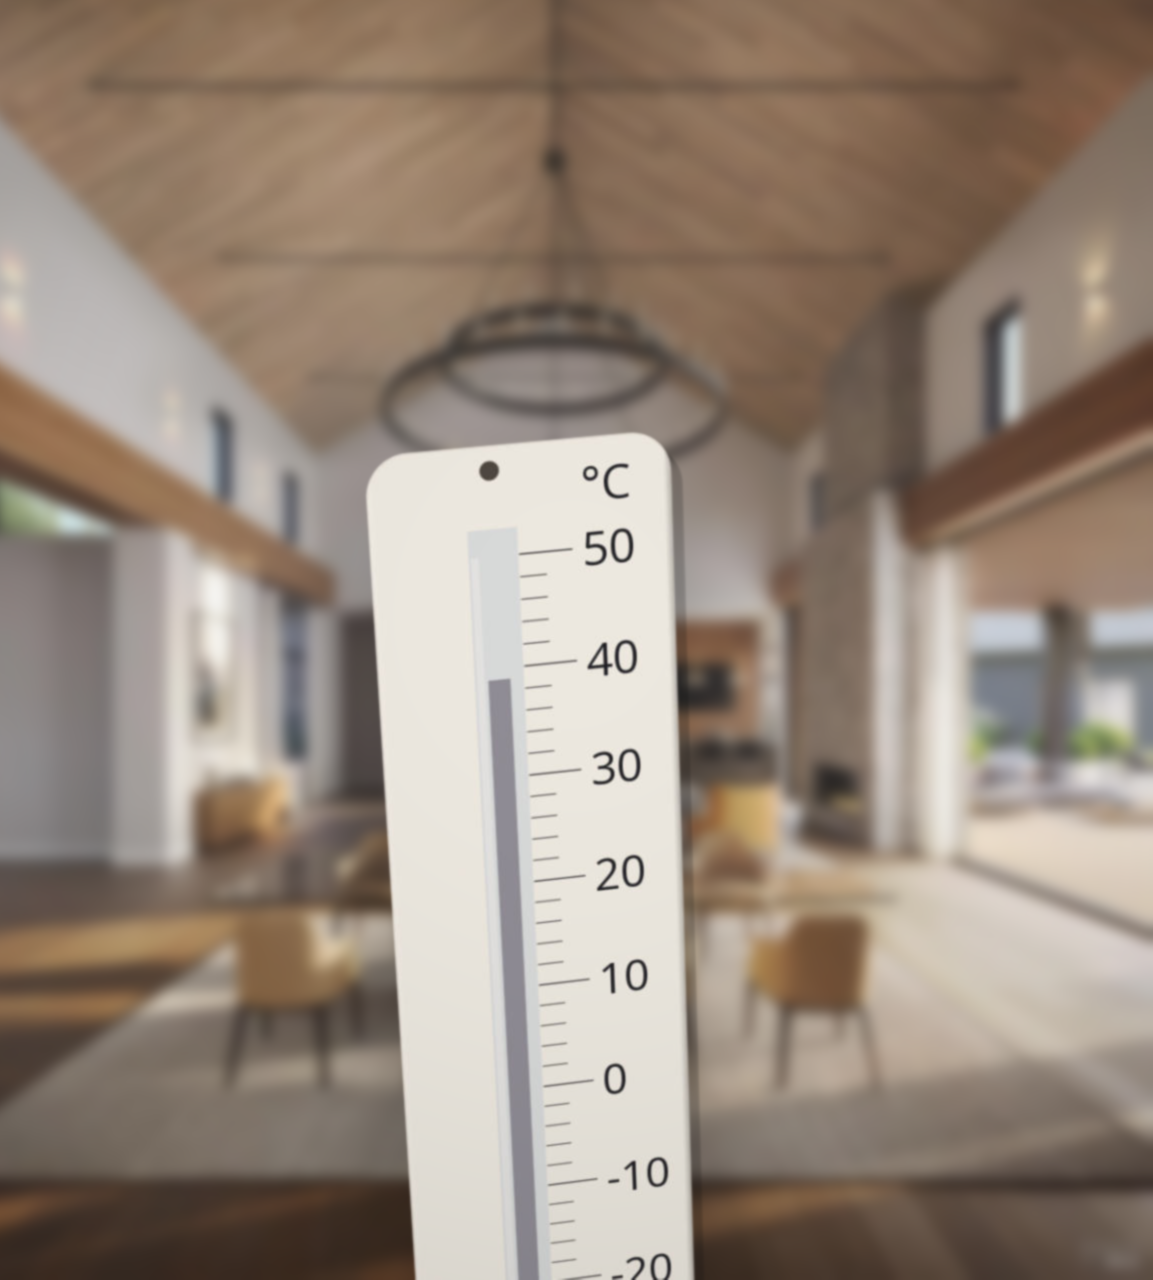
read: 39 °C
